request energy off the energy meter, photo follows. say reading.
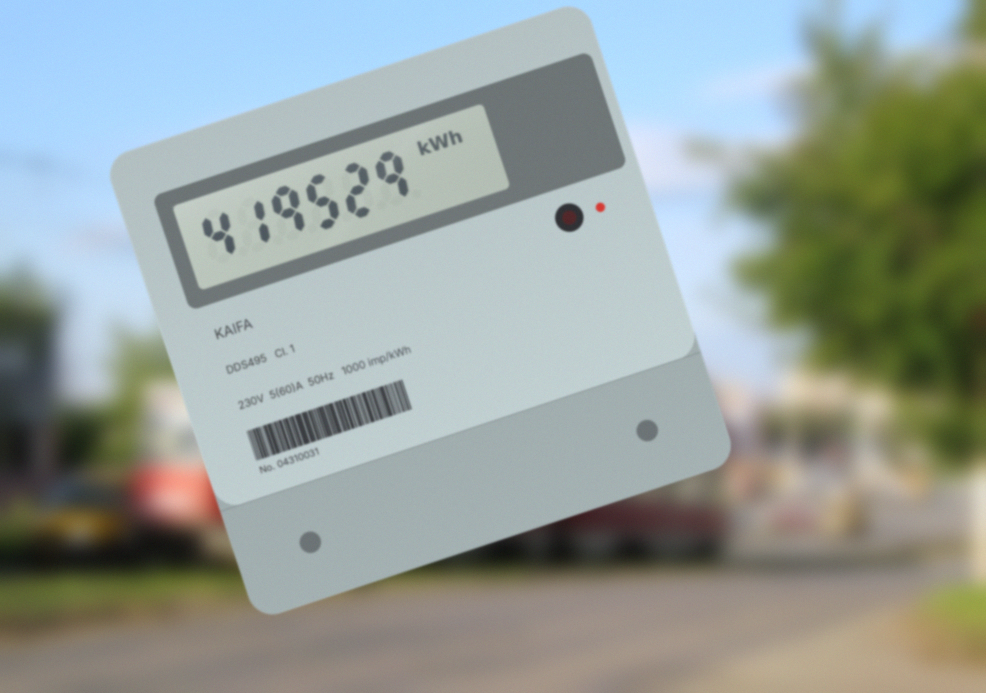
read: 419529 kWh
